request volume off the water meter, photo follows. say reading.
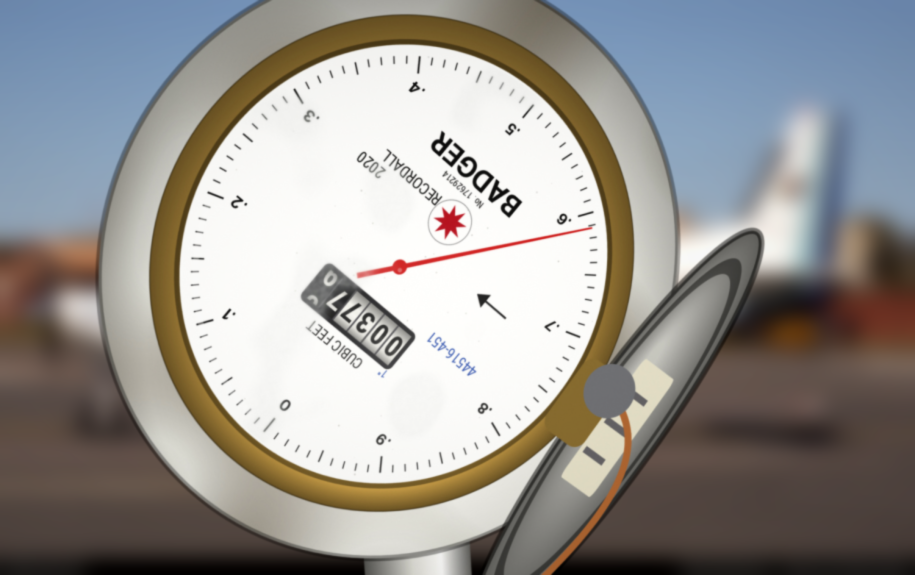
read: 3778.61 ft³
